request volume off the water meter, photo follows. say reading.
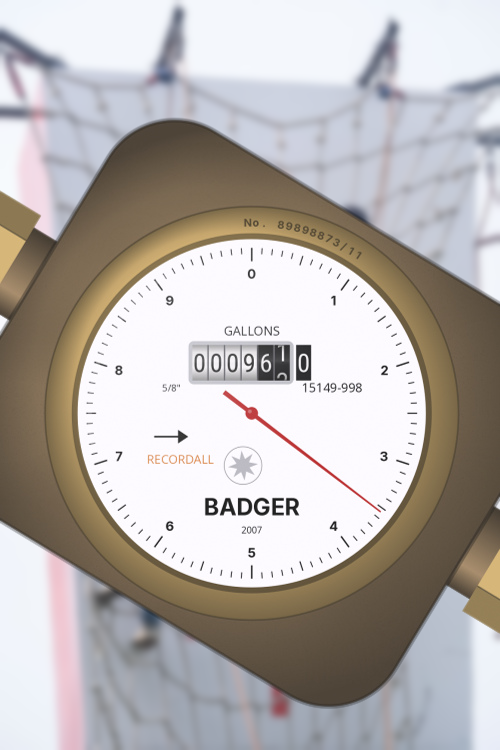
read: 9613.5 gal
